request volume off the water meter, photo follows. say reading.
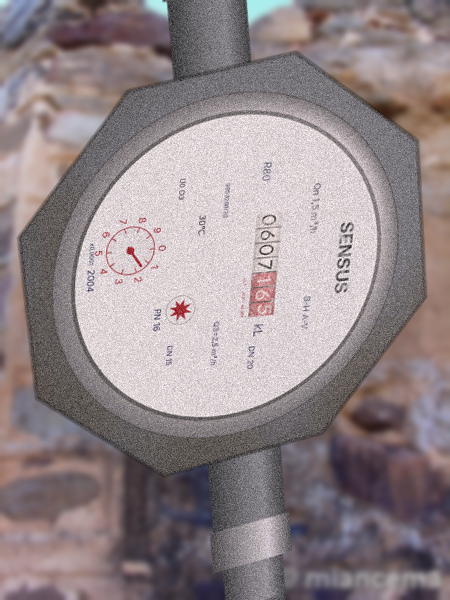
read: 607.1651 kL
